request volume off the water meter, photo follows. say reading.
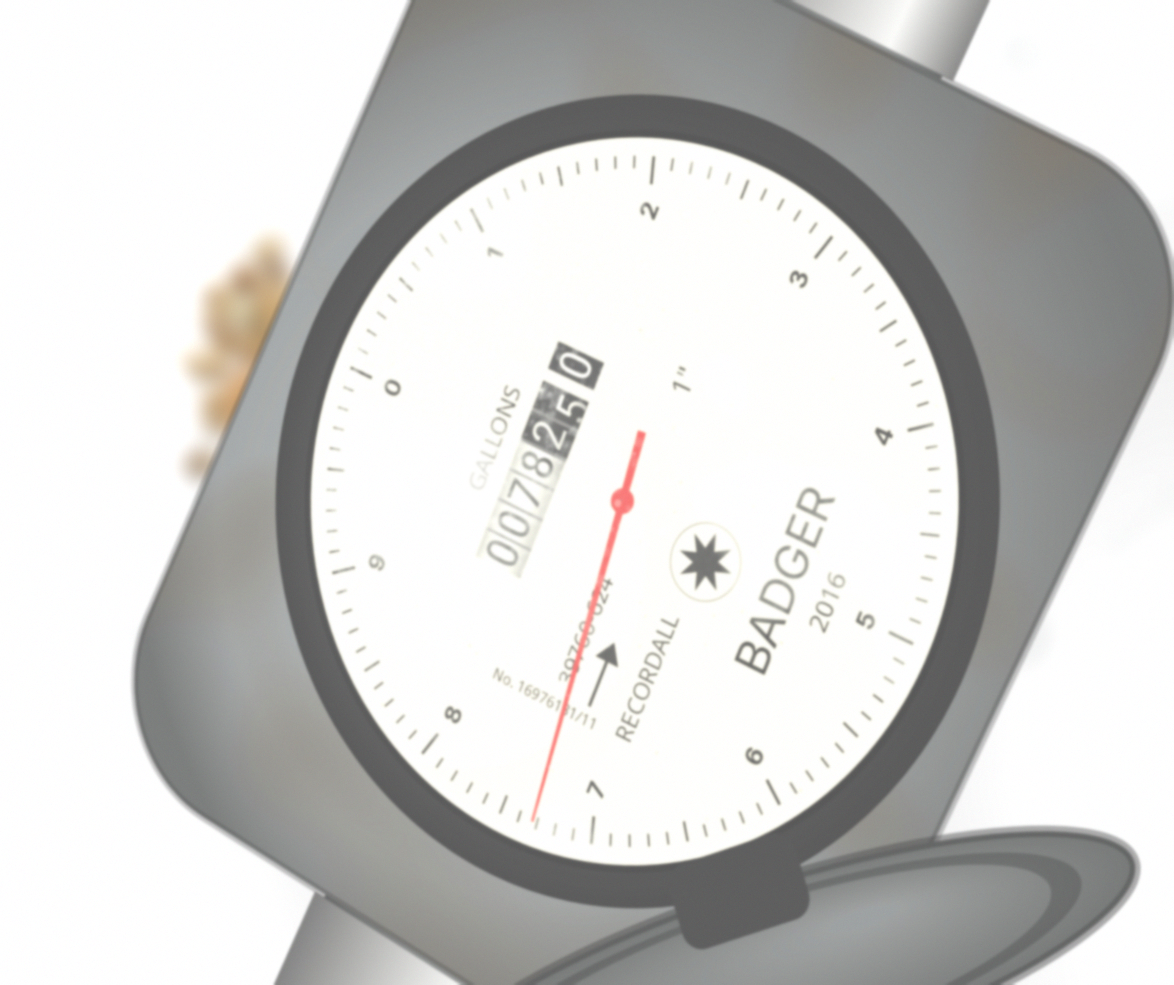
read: 78247.3 gal
